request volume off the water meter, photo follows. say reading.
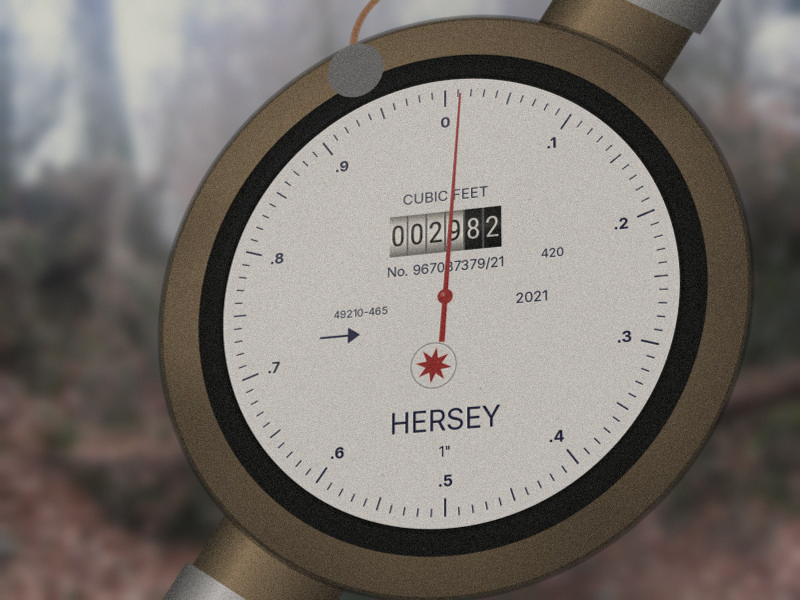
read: 2982.01 ft³
